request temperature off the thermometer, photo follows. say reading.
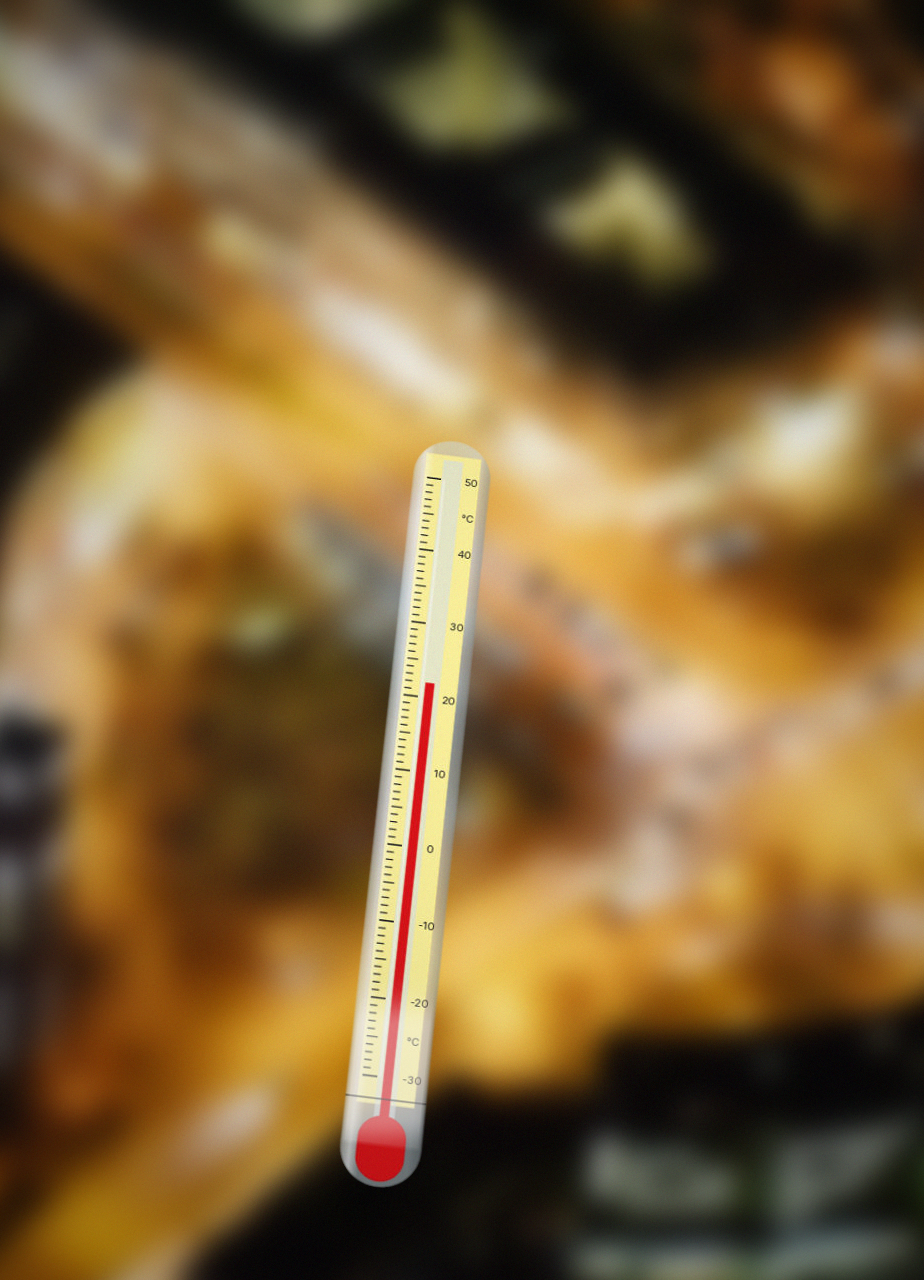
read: 22 °C
